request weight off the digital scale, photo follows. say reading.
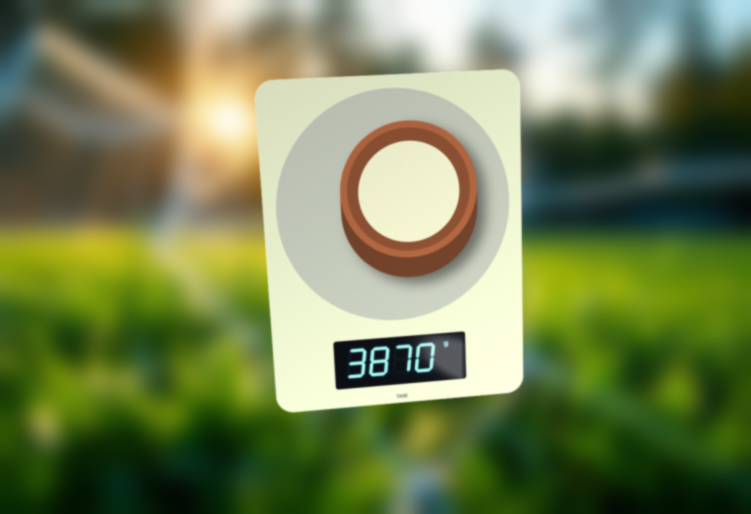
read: 3870 g
